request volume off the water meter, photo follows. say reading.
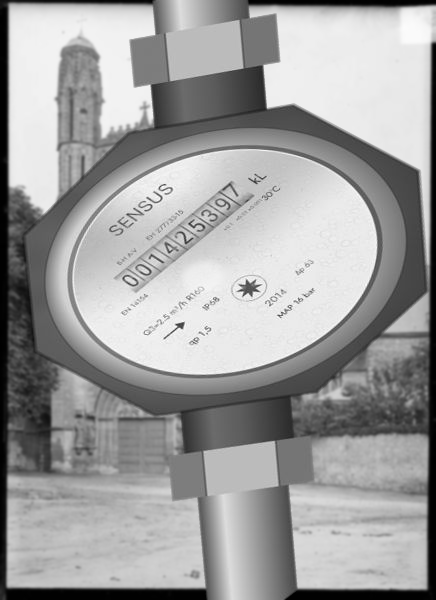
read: 1425.397 kL
